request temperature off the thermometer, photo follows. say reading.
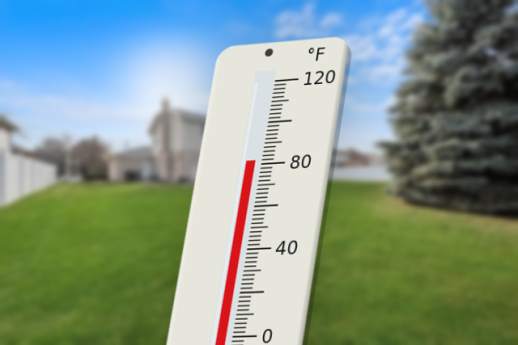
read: 82 °F
